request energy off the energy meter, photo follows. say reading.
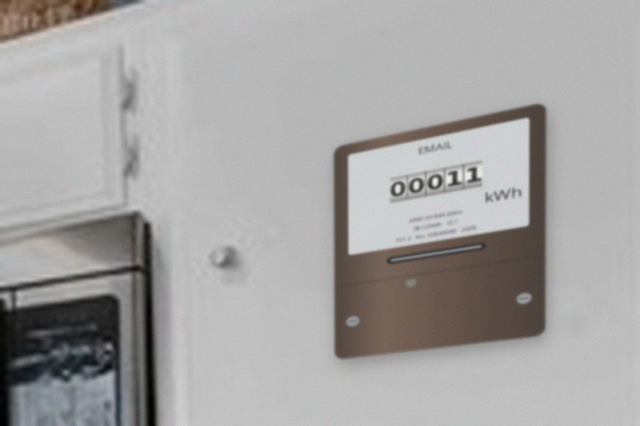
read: 11 kWh
